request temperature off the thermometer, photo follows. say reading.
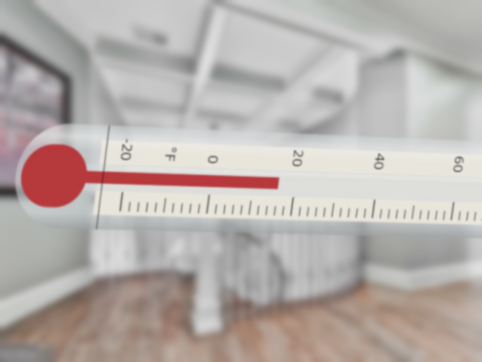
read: 16 °F
